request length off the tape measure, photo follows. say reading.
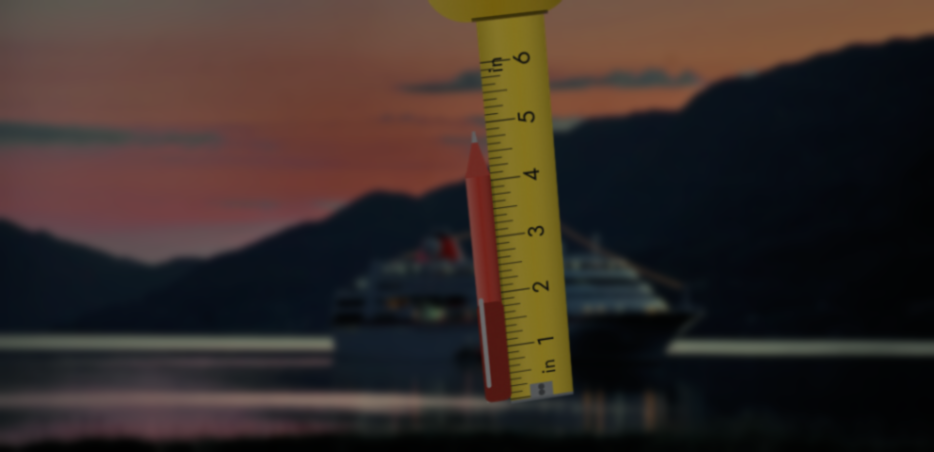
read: 4.875 in
